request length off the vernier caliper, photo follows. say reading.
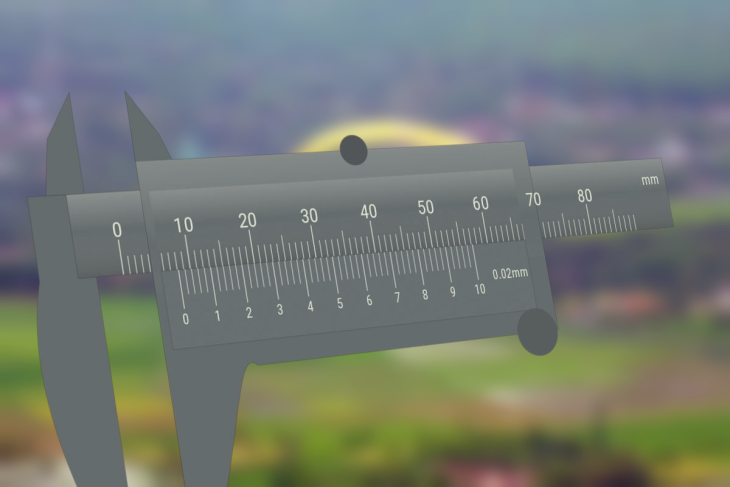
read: 8.2 mm
